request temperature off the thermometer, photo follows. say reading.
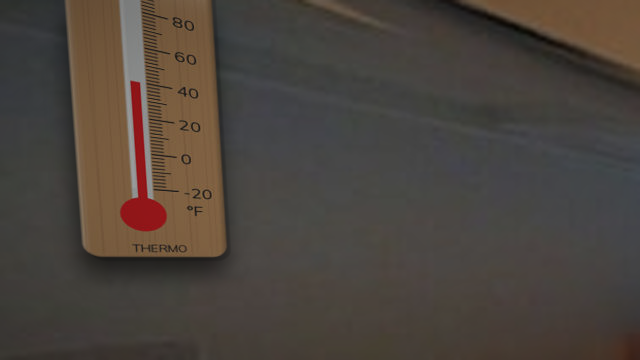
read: 40 °F
